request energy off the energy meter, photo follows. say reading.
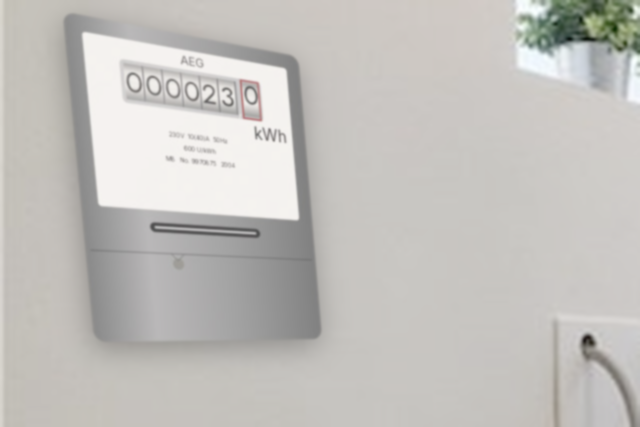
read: 23.0 kWh
